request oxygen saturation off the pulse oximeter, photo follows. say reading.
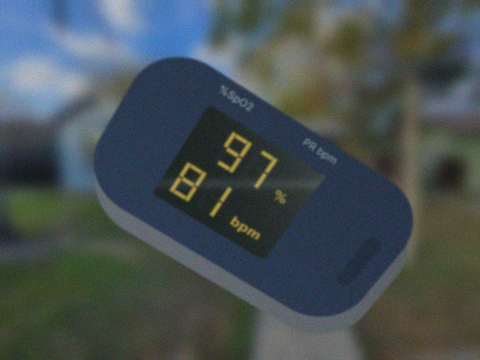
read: 97 %
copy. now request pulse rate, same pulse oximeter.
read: 81 bpm
